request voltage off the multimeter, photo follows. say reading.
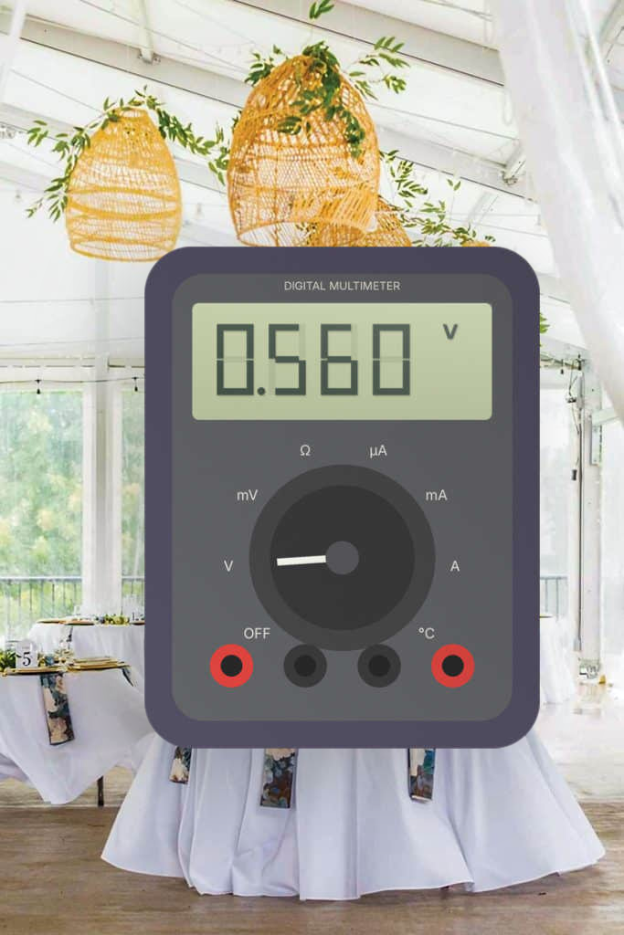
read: 0.560 V
